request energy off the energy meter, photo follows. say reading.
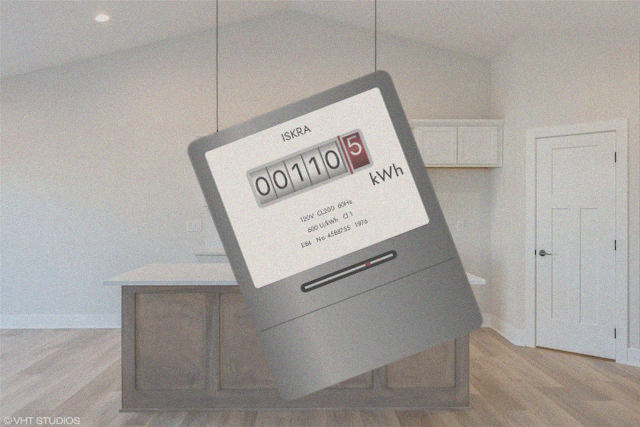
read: 110.5 kWh
